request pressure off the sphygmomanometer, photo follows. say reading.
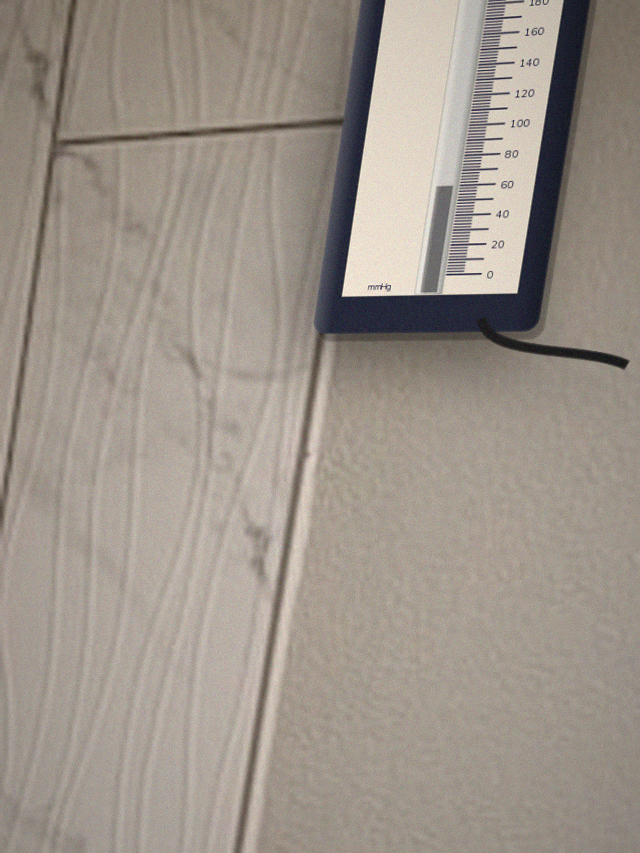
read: 60 mmHg
